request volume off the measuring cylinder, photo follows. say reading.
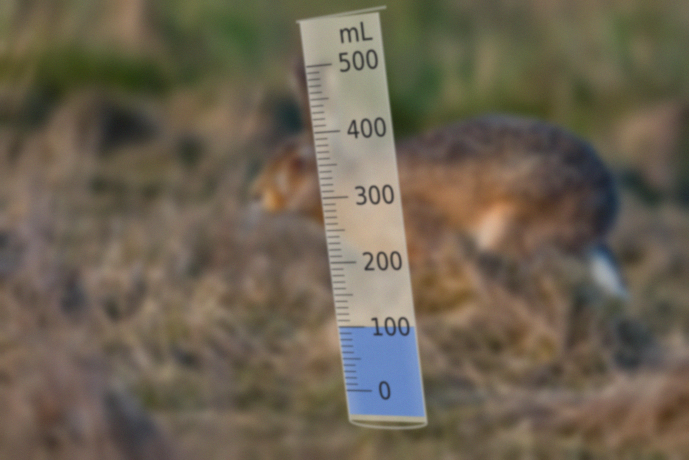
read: 100 mL
